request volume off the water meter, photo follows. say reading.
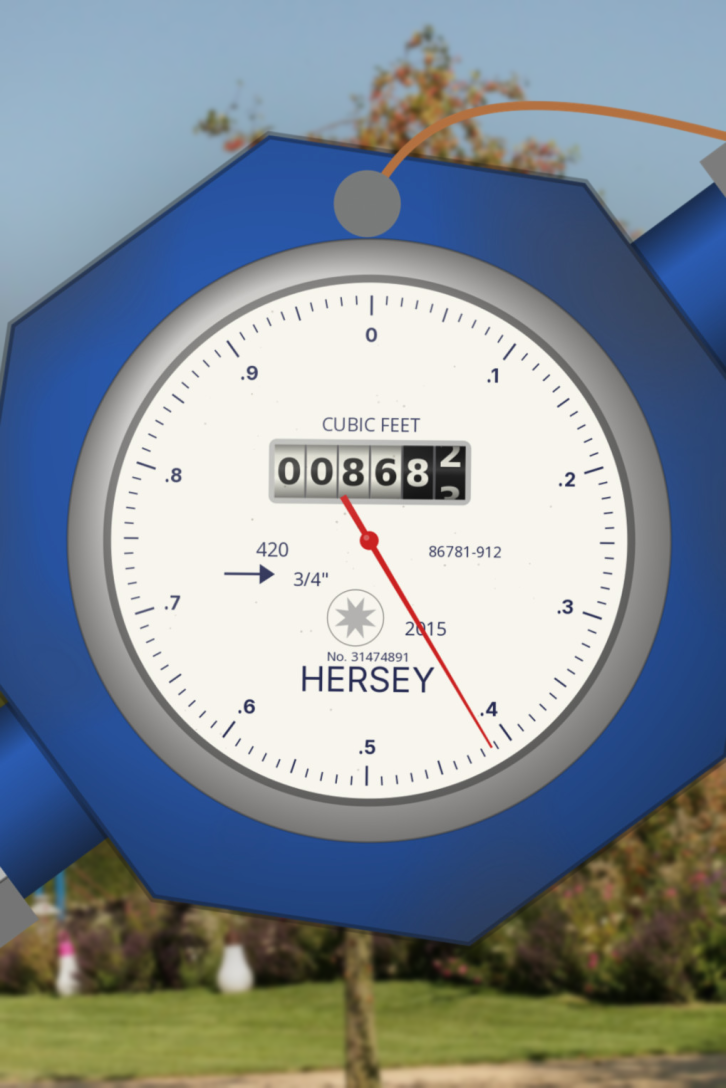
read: 8682.41 ft³
